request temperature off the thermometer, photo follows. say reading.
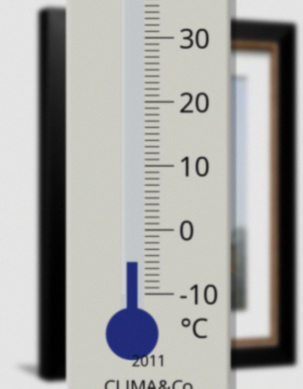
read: -5 °C
